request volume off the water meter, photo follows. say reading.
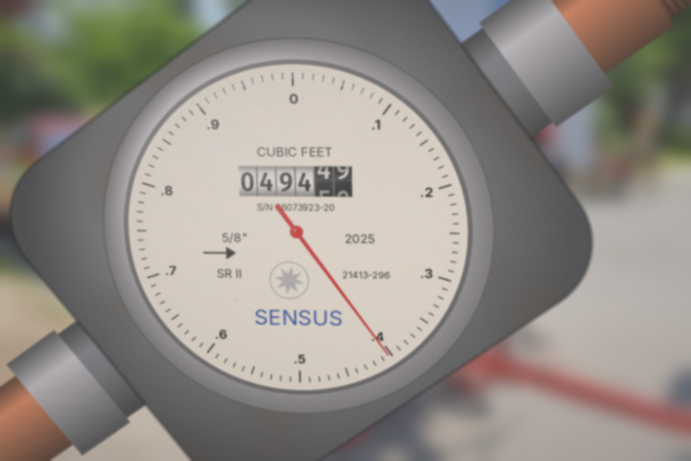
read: 49449.40 ft³
